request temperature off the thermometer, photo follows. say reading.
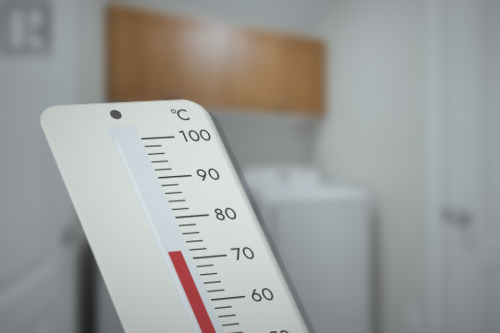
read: 72 °C
